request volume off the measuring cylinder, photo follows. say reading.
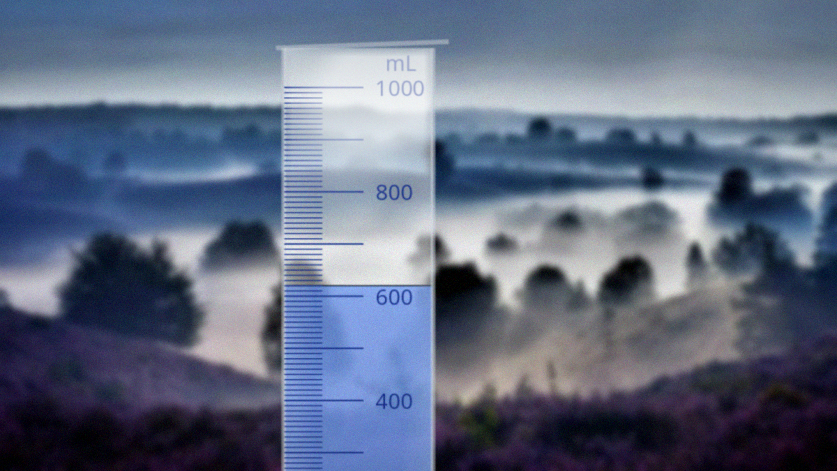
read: 620 mL
